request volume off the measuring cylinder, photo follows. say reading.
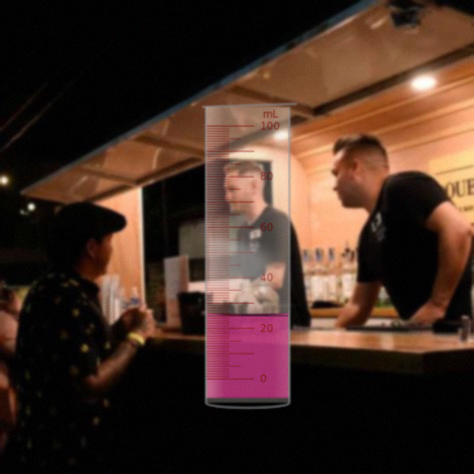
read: 25 mL
